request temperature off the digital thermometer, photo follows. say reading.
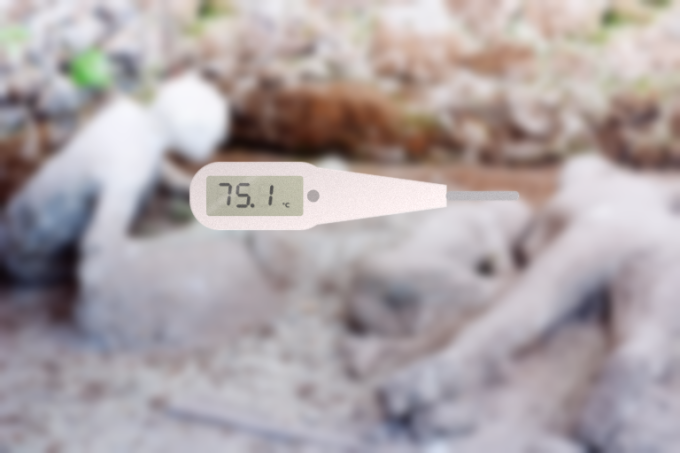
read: 75.1 °C
